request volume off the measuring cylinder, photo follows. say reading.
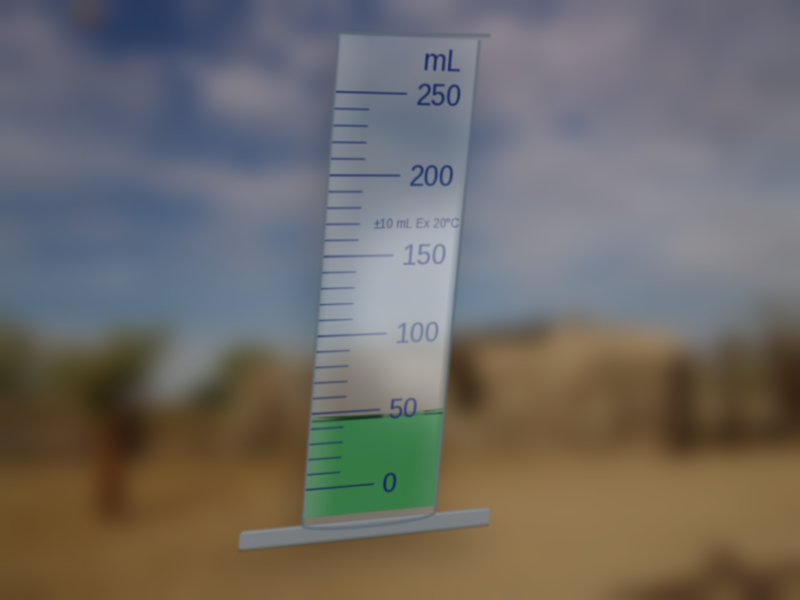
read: 45 mL
